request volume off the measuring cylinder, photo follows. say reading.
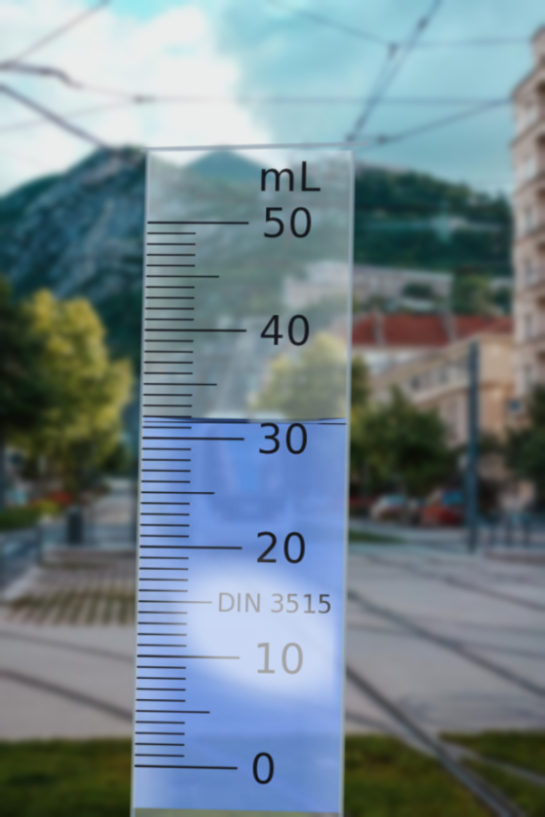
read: 31.5 mL
